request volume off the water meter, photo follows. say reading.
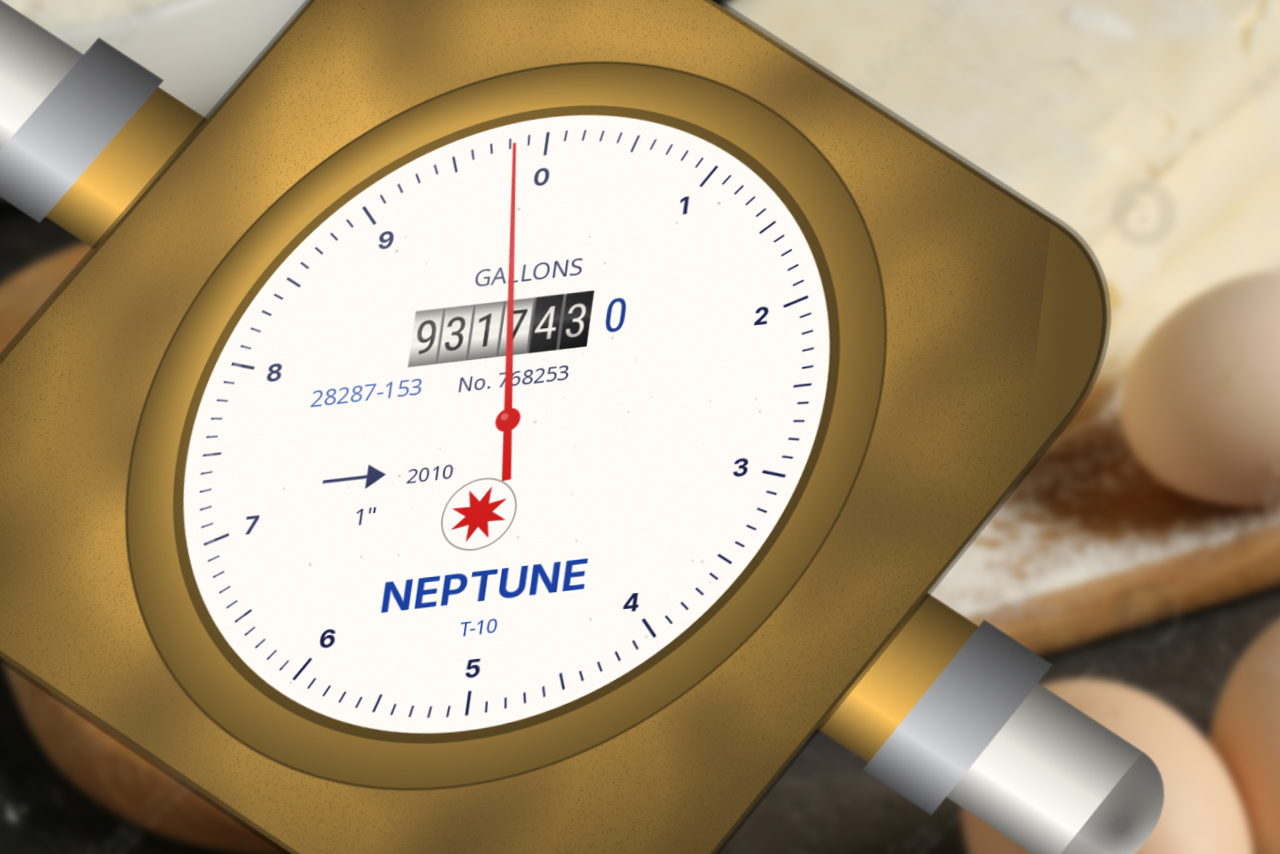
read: 9317429.8 gal
